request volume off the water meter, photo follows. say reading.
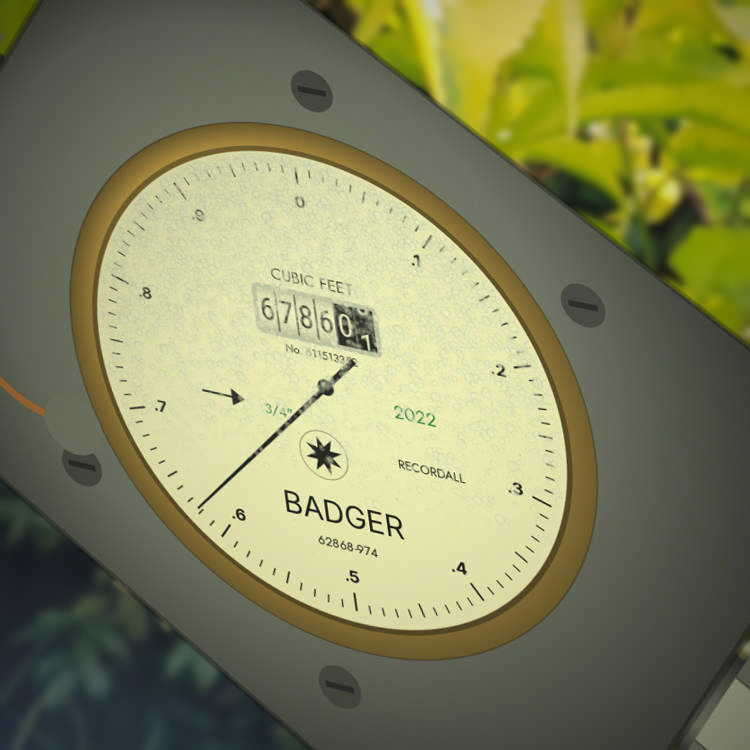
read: 678600.62 ft³
